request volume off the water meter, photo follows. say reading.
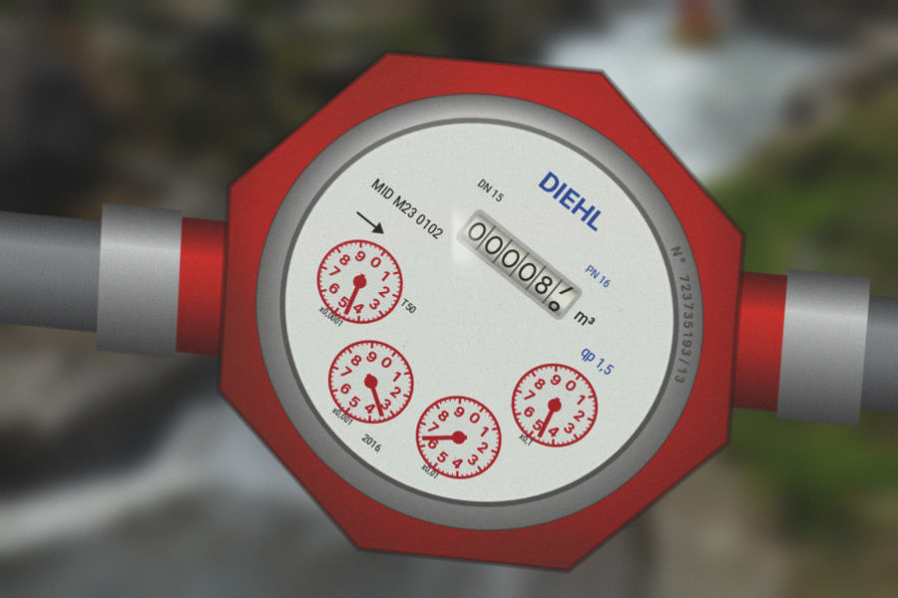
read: 87.4634 m³
